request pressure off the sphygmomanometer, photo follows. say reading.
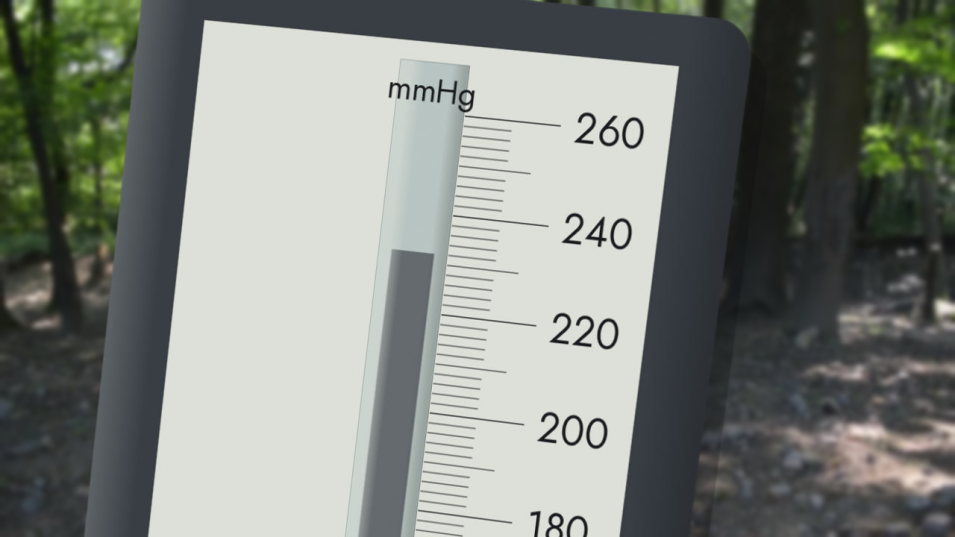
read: 232 mmHg
